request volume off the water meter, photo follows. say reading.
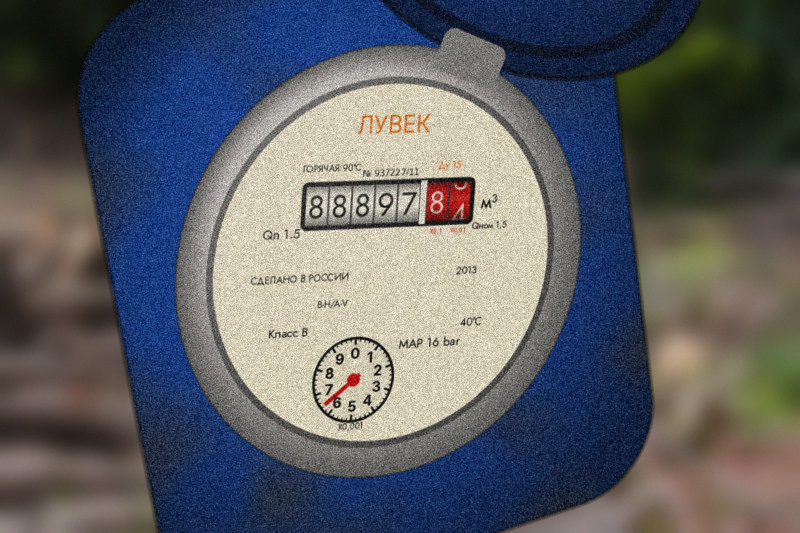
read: 88897.836 m³
